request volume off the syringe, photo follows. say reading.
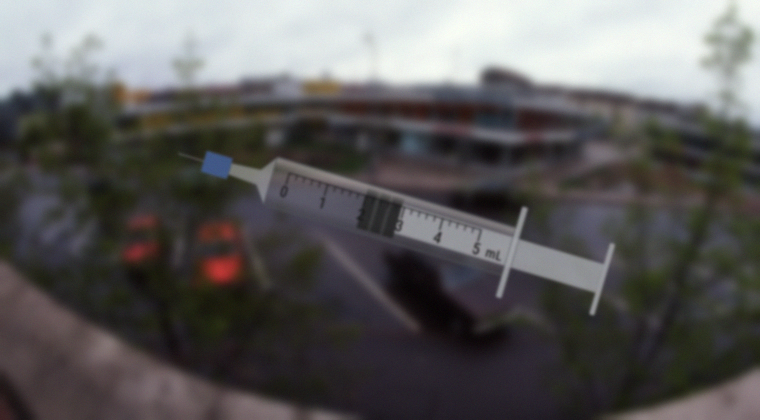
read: 2 mL
